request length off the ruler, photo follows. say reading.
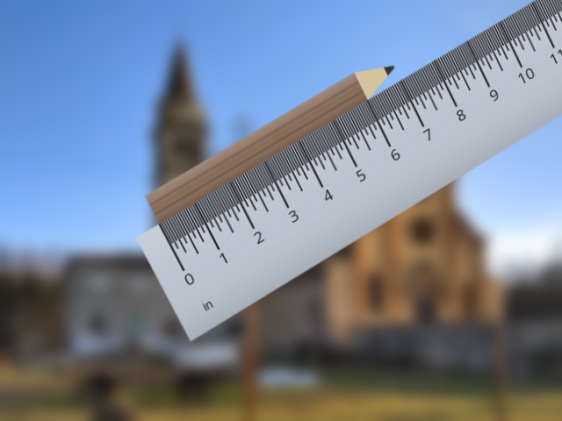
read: 7 in
